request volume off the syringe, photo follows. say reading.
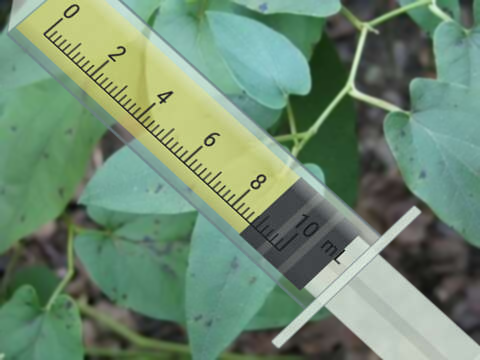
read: 8.8 mL
